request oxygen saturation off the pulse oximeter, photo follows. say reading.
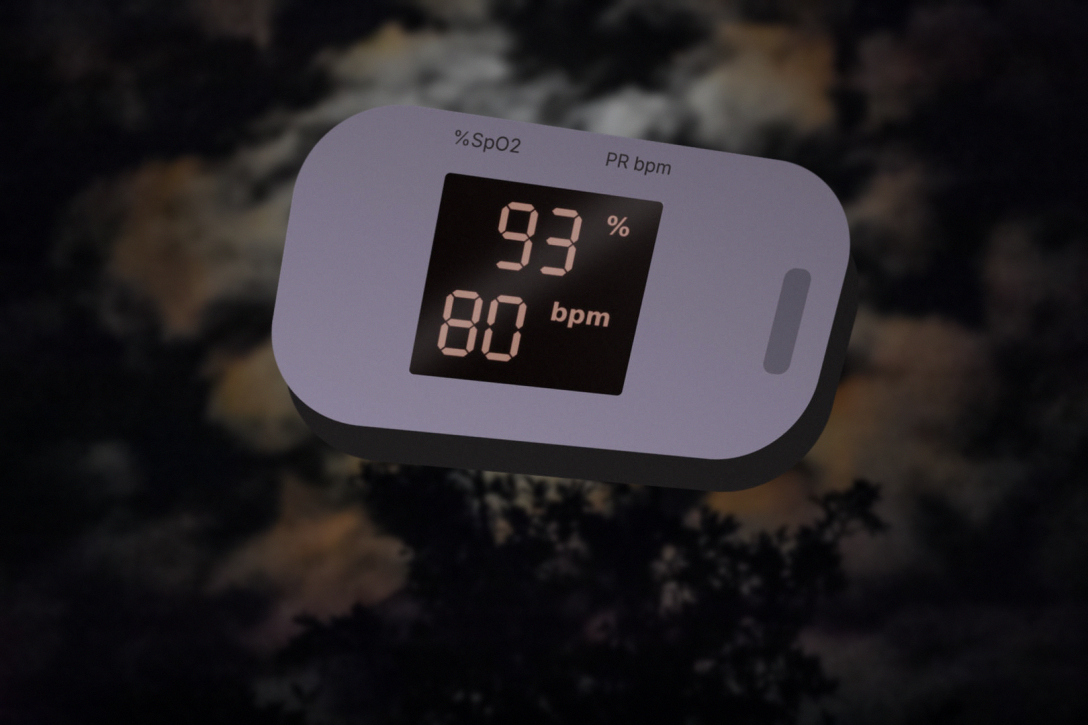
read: 93 %
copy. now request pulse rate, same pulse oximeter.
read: 80 bpm
